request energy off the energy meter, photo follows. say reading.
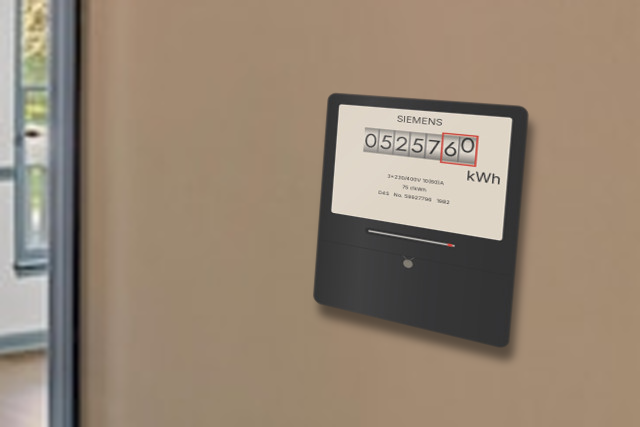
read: 5257.60 kWh
